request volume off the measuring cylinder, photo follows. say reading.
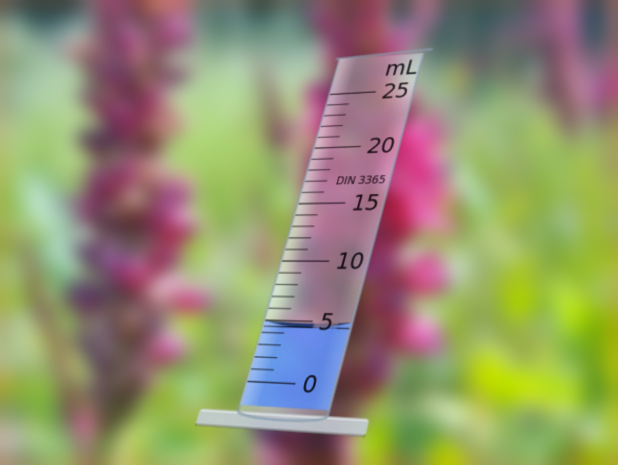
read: 4.5 mL
